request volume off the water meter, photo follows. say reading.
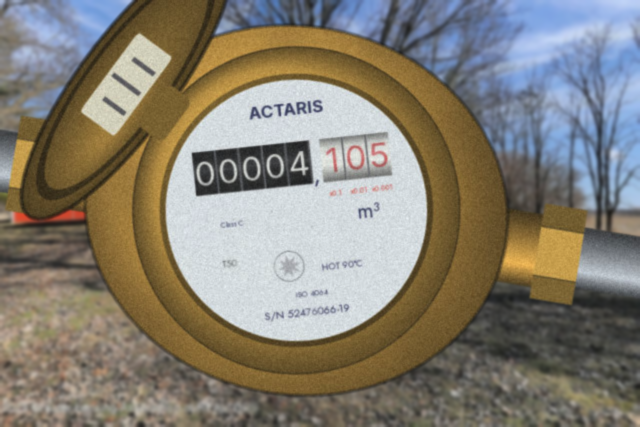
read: 4.105 m³
